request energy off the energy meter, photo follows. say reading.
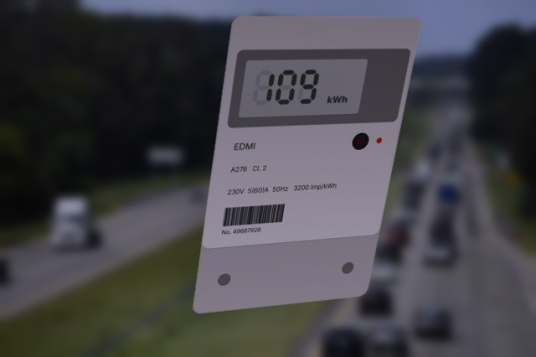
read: 109 kWh
